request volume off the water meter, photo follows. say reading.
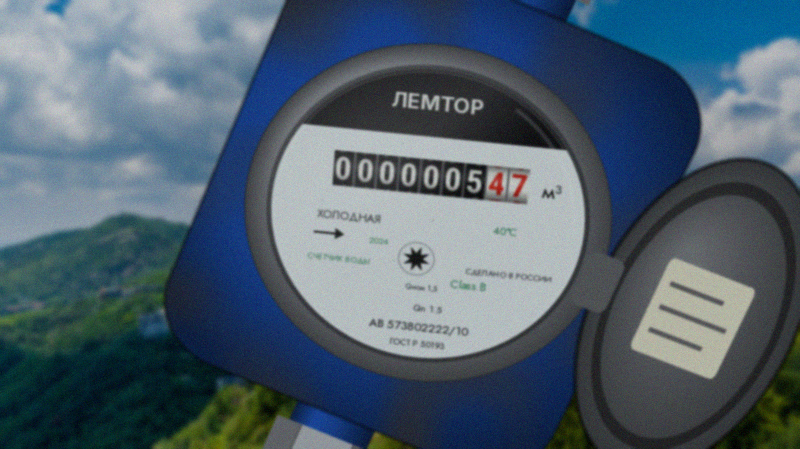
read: 5.47 m³
